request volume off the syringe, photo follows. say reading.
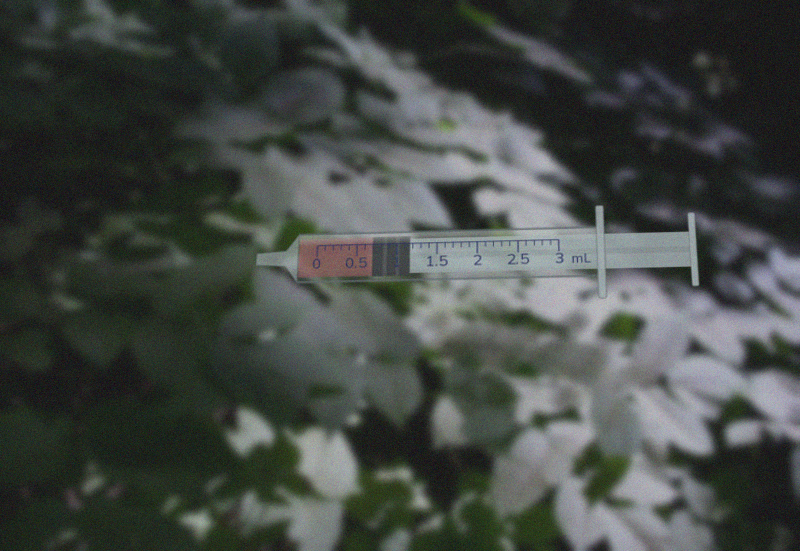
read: 0.7 mL
